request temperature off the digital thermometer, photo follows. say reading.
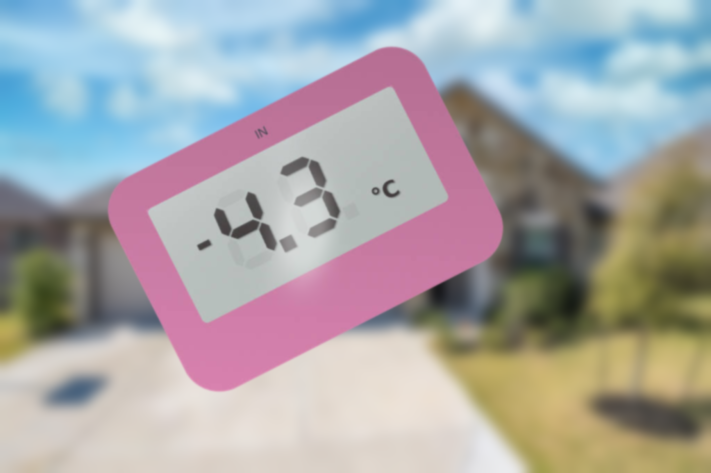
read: -4.3 °C
